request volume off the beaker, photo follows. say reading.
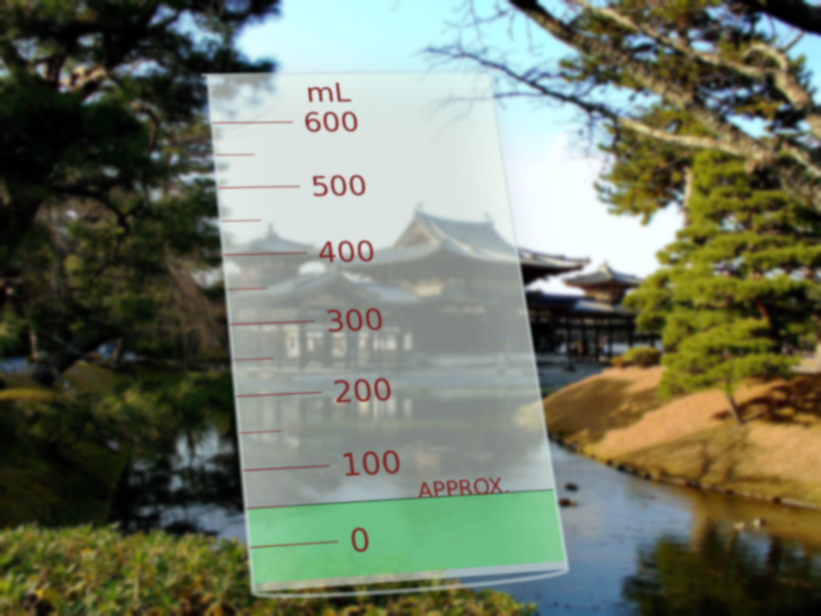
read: 50 mL
